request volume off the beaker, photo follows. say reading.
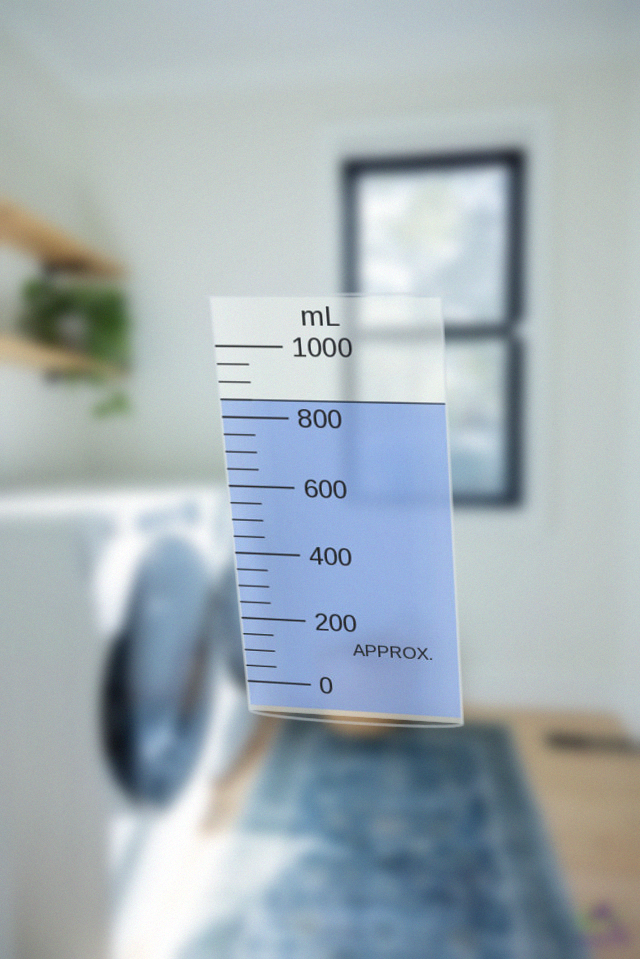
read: 850 mL
